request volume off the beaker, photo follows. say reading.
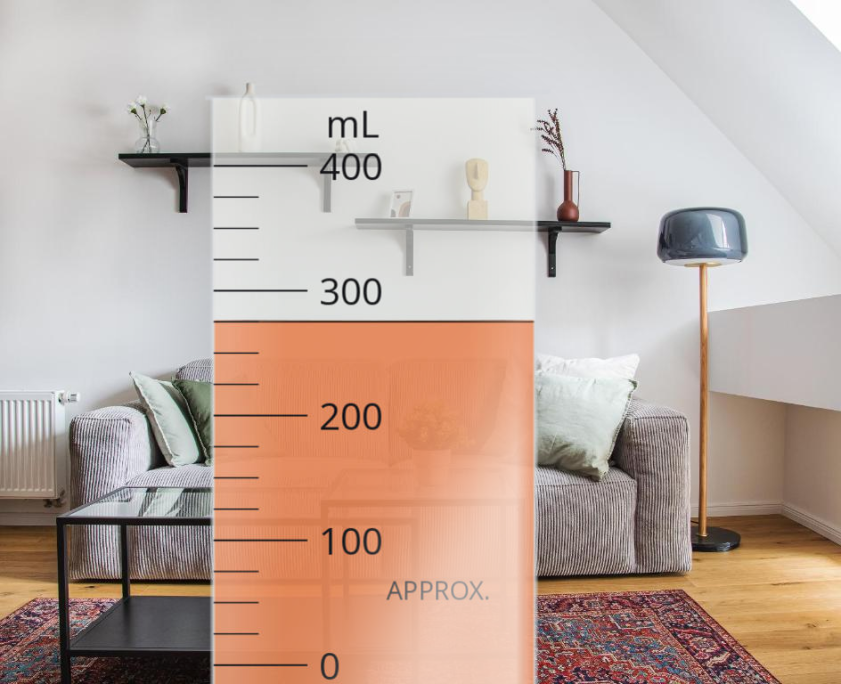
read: 275 mL
